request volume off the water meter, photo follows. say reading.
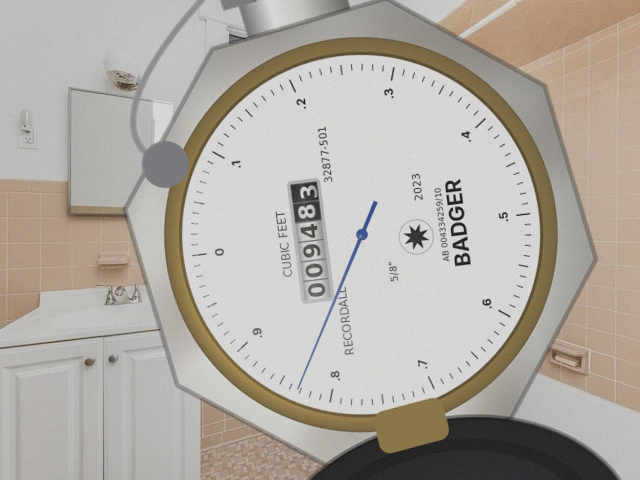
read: 9482.83 ft³
